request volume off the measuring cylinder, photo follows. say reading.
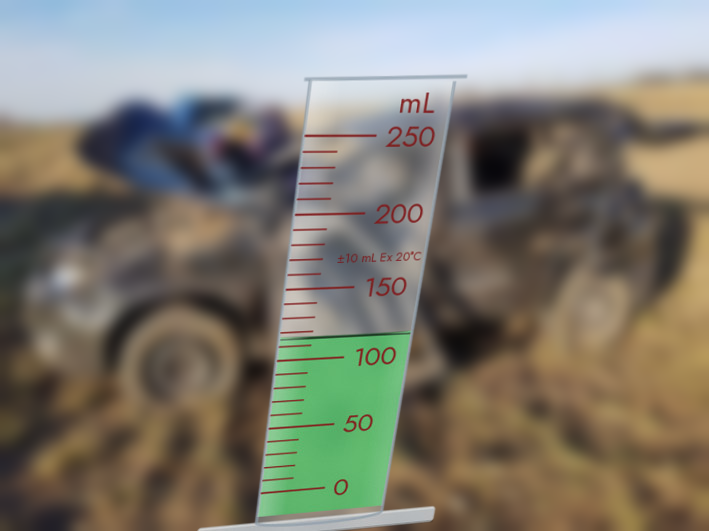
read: 115 mL
